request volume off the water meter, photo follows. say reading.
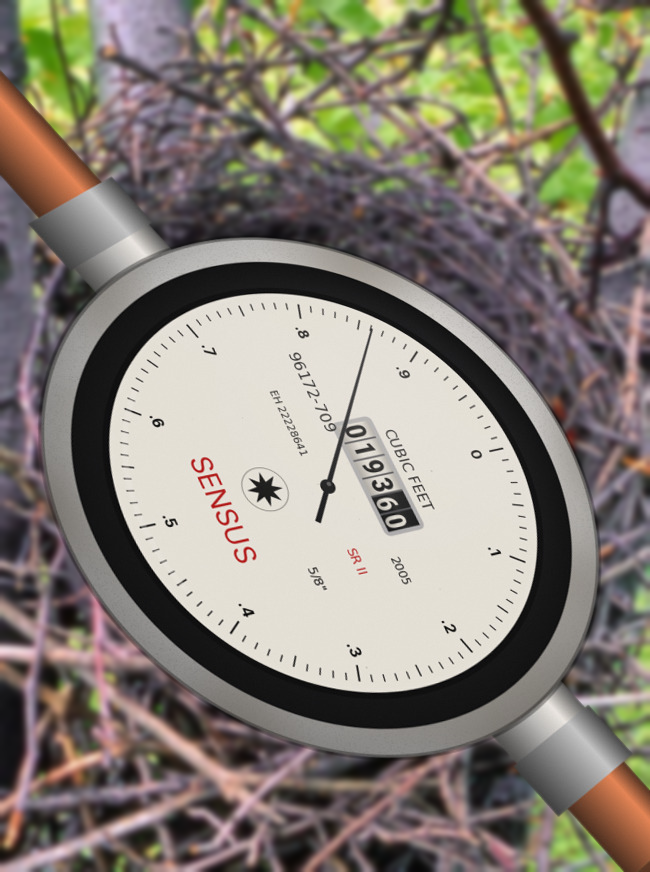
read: 19359.86 ft³
